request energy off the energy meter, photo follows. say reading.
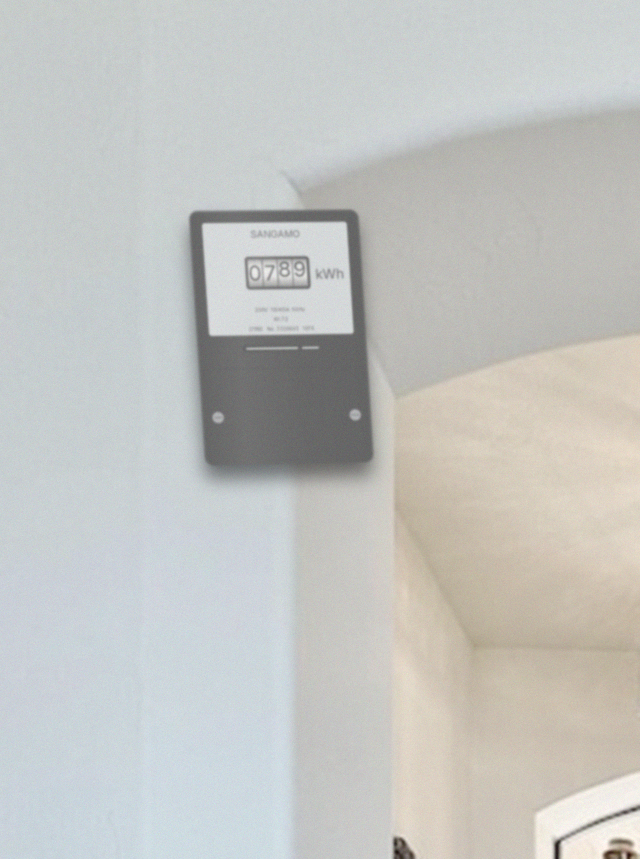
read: 789 kWh
